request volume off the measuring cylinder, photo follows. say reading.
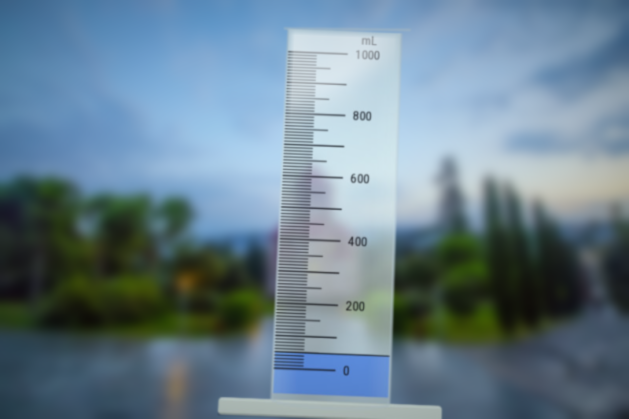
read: 50 mL
